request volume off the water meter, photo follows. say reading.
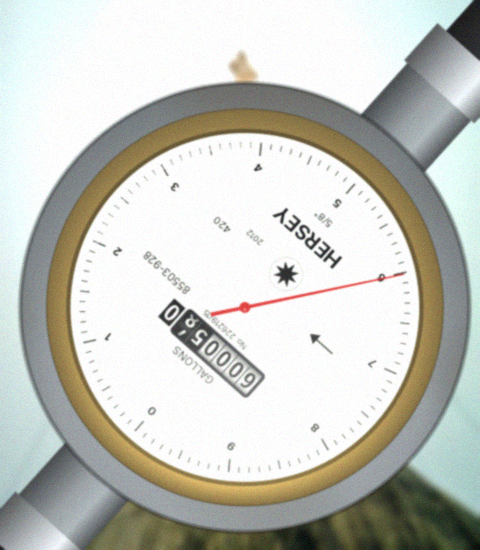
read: 6000576.0 gal
